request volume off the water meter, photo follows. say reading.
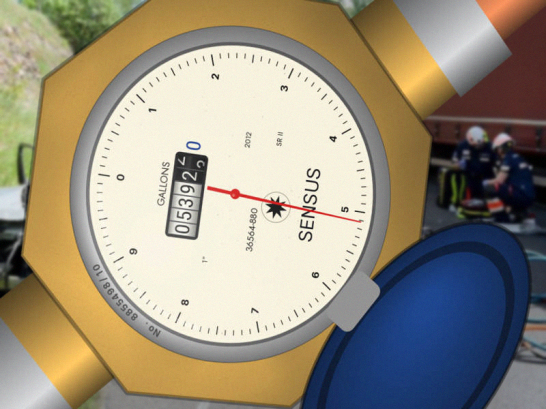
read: 539225.1 gal
